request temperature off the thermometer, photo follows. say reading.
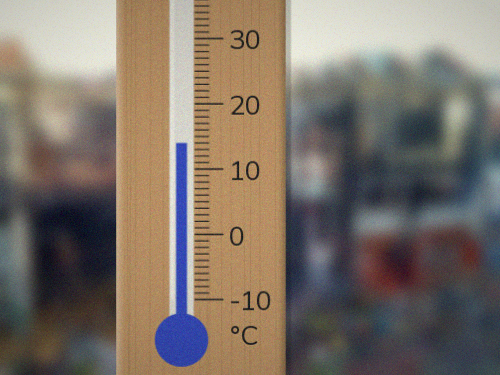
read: 14 °C
